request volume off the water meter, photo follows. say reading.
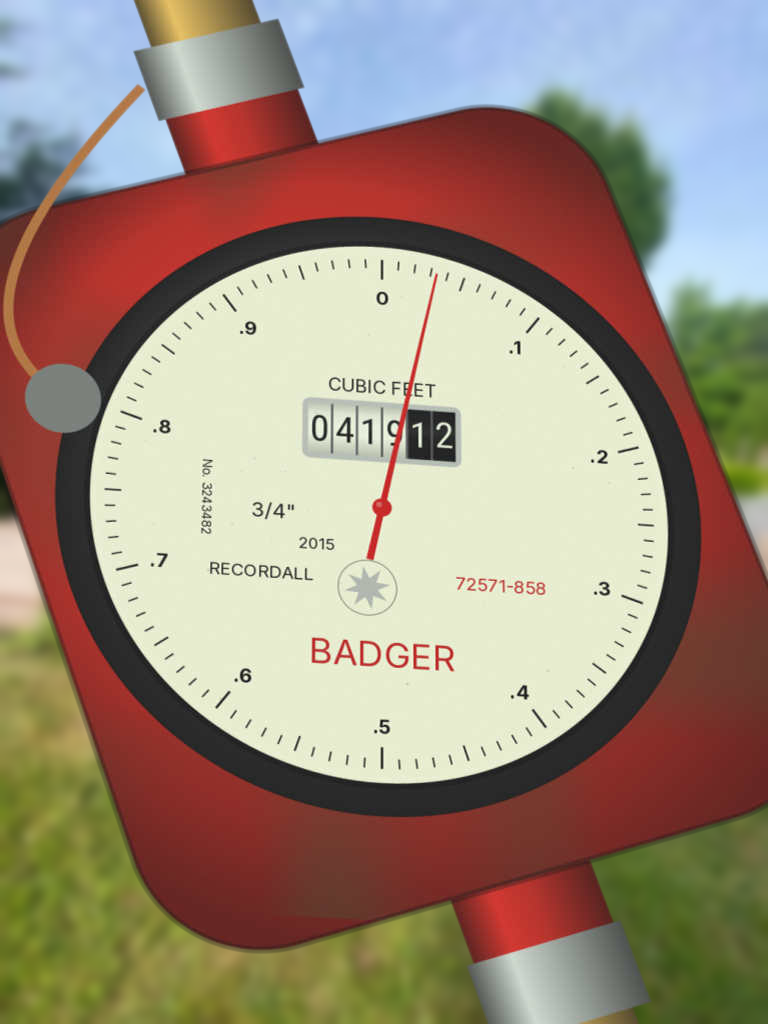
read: 41912.03 ft³
